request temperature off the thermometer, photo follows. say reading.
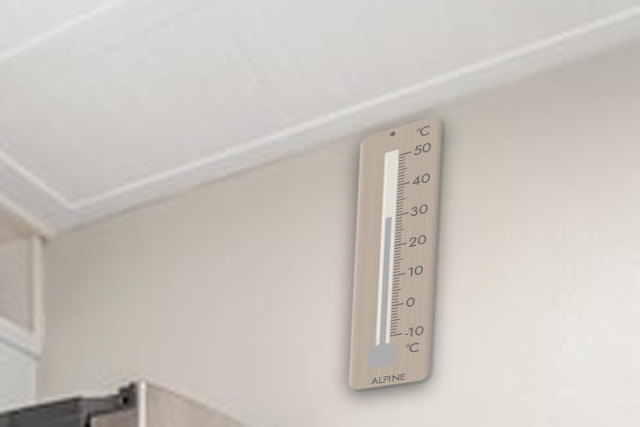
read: 30 °C
